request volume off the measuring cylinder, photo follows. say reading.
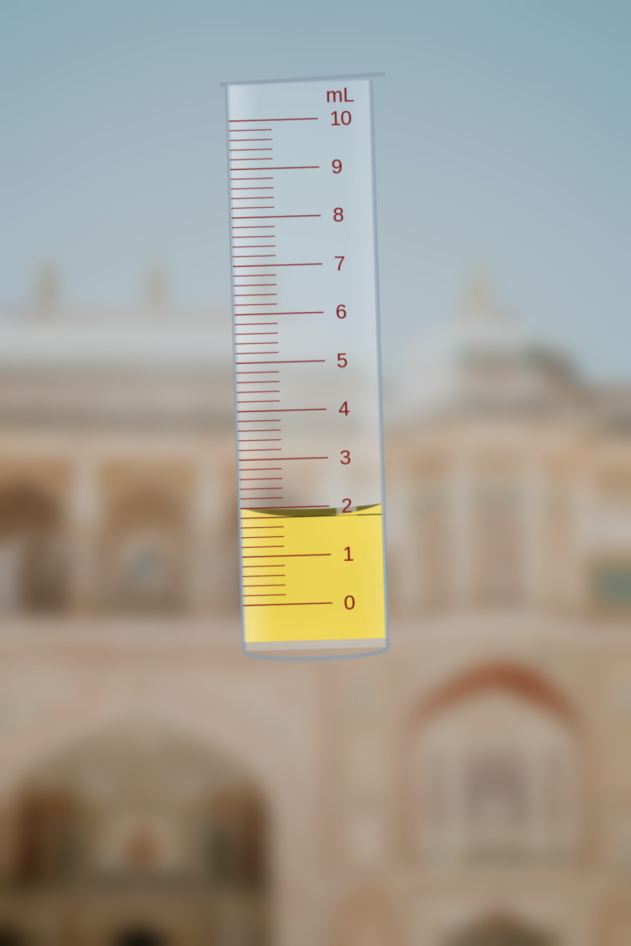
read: 1.8 mL
